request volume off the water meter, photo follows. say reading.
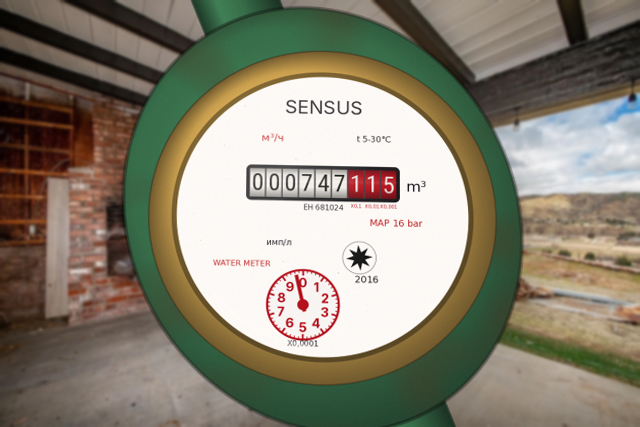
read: 747.1149 m³
